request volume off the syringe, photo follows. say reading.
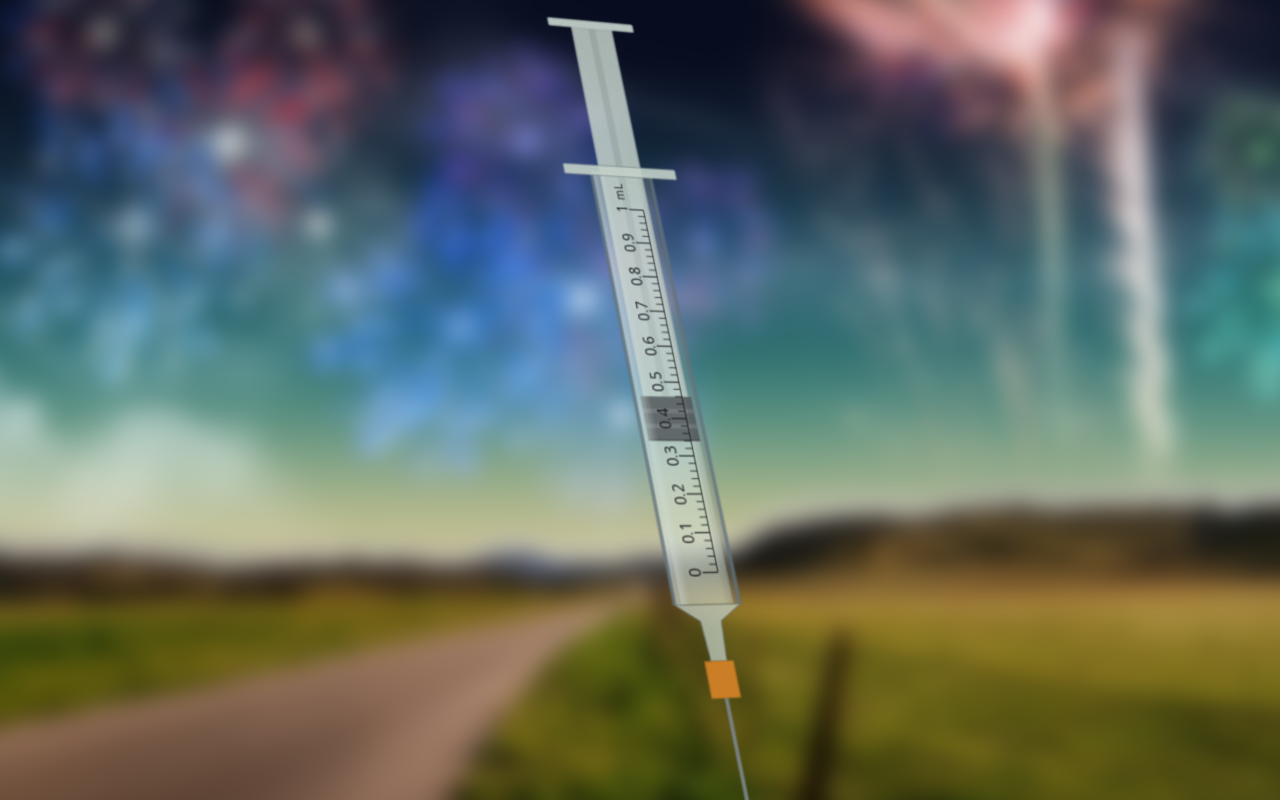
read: 0.34 mL
